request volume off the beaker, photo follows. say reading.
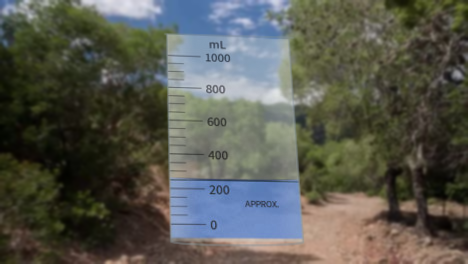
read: 250 mL
